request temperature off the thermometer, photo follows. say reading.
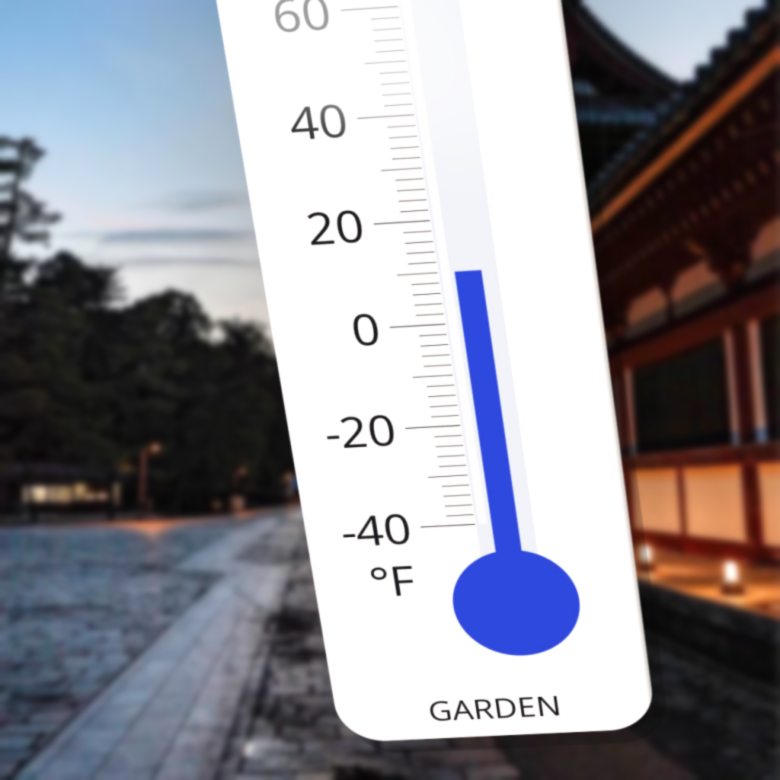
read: 10 °F
